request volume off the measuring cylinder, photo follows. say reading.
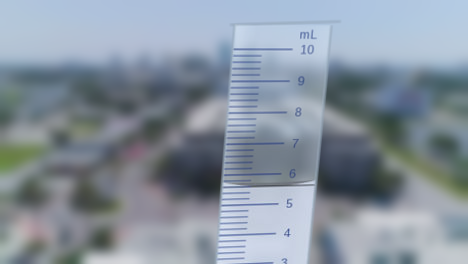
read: 5.6 mL
